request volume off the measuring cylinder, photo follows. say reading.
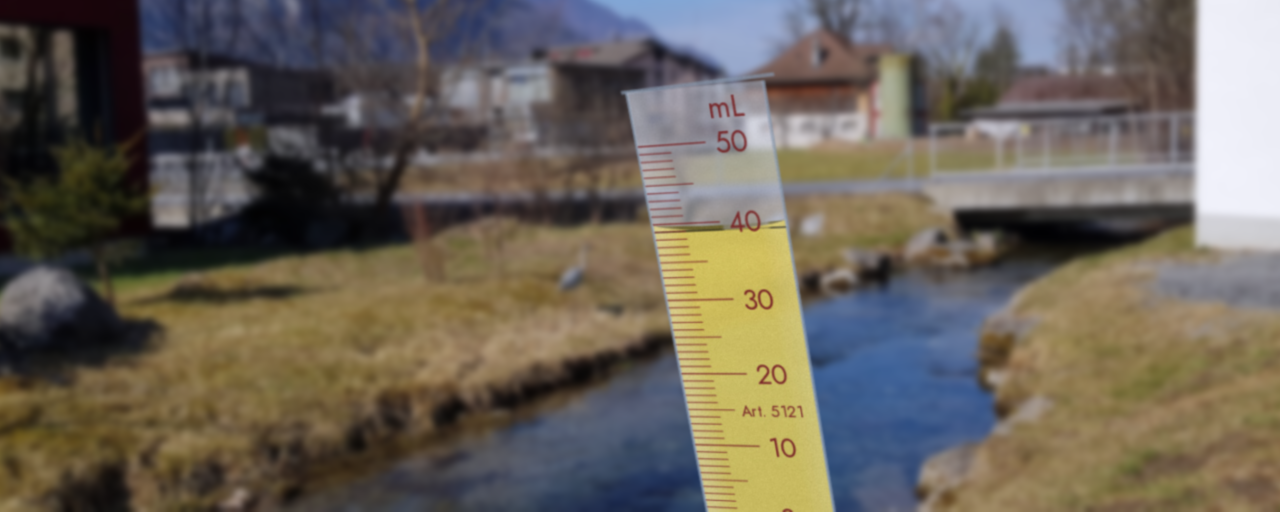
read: 39 mL
